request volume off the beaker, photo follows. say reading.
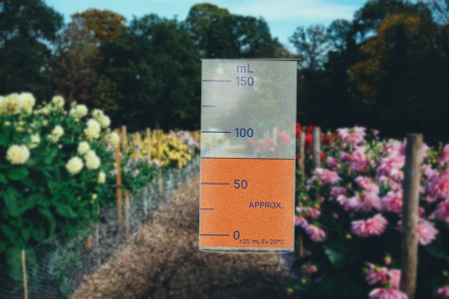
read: 75 mL
